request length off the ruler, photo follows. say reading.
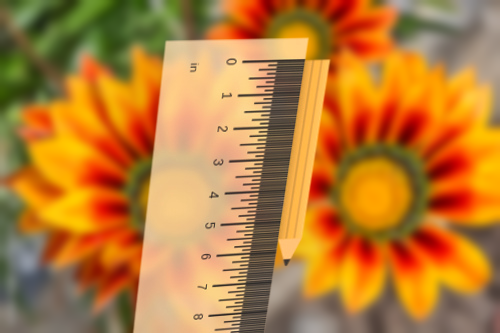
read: 6.5 in
